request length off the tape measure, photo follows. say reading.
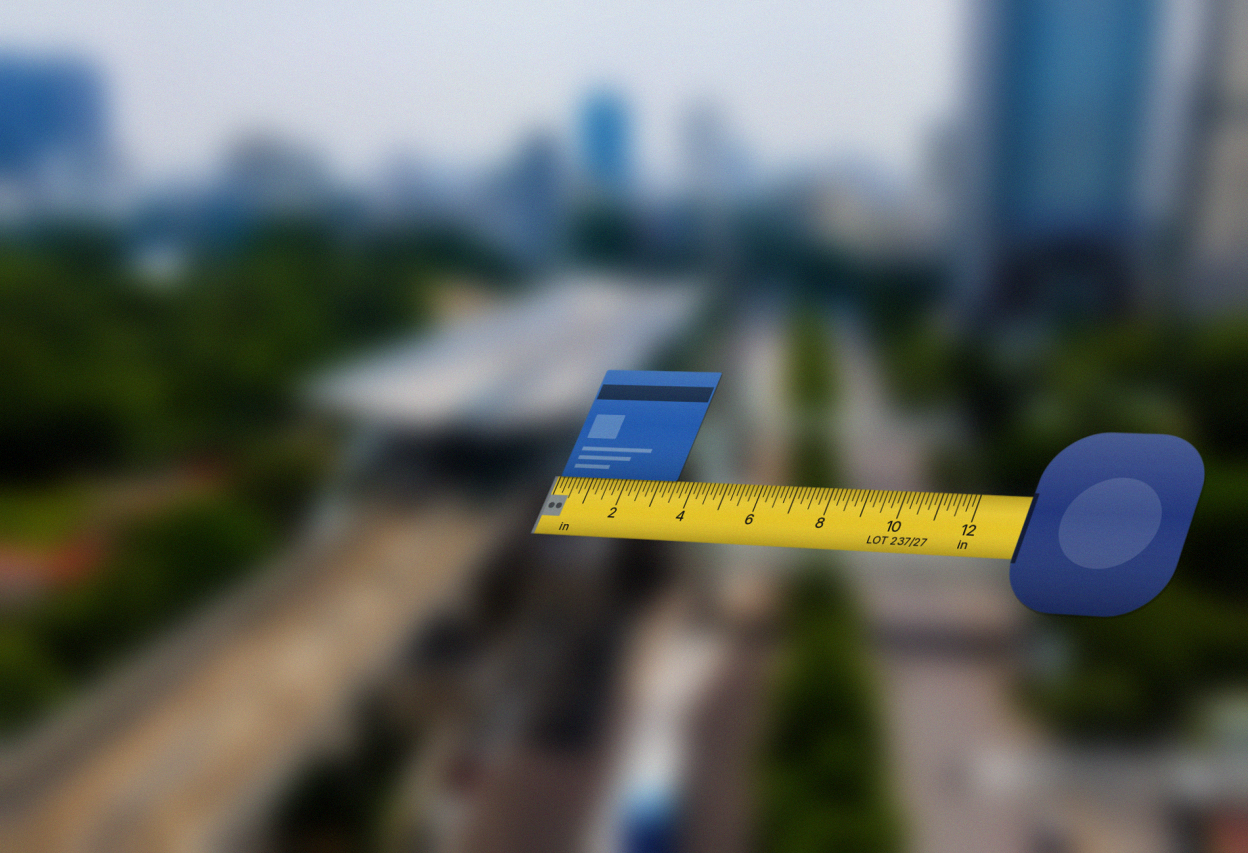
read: 3.5 in
